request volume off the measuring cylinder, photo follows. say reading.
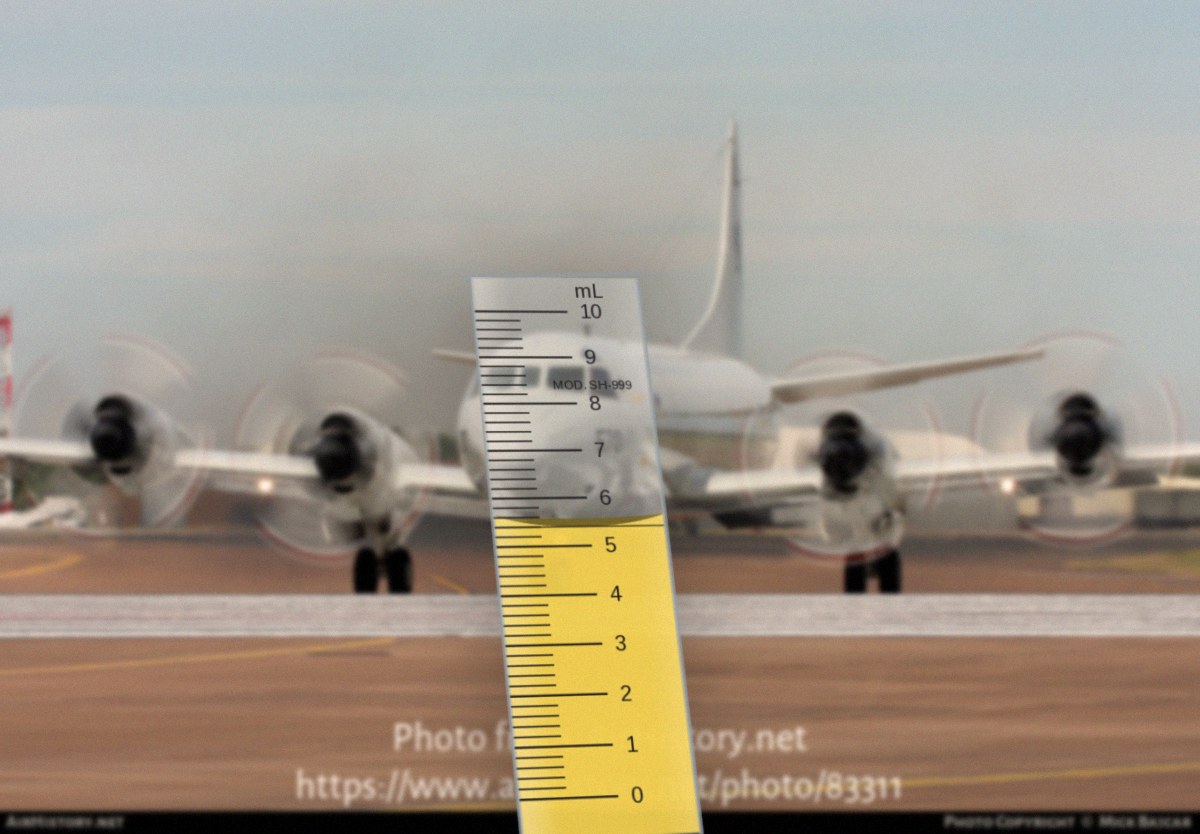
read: 5.4 mL
